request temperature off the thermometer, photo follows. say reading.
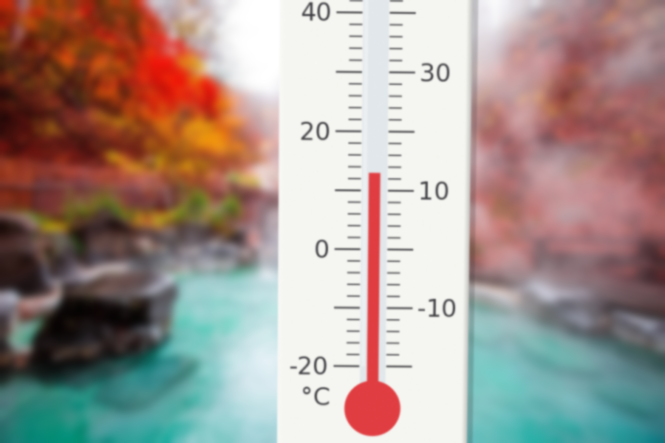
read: 13 °C
